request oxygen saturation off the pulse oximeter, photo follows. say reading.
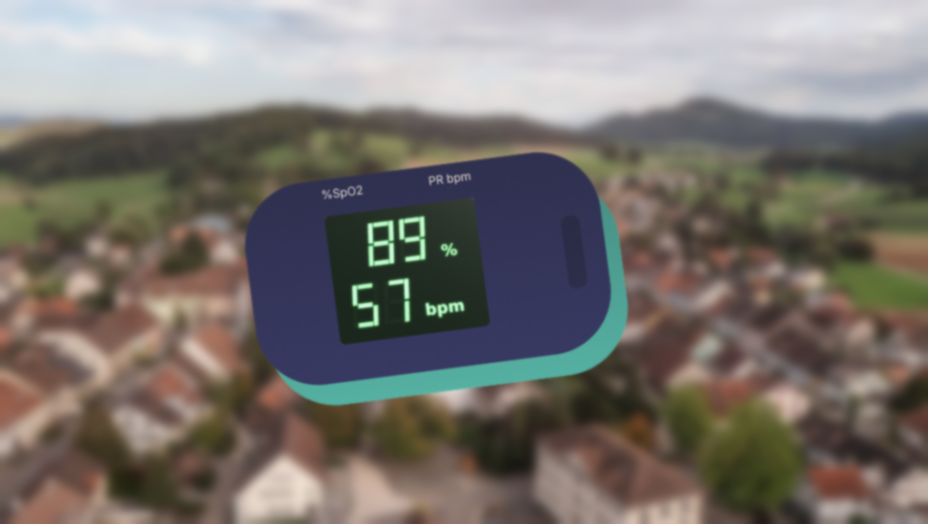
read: 89 %
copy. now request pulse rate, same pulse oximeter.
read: 57 bpm
